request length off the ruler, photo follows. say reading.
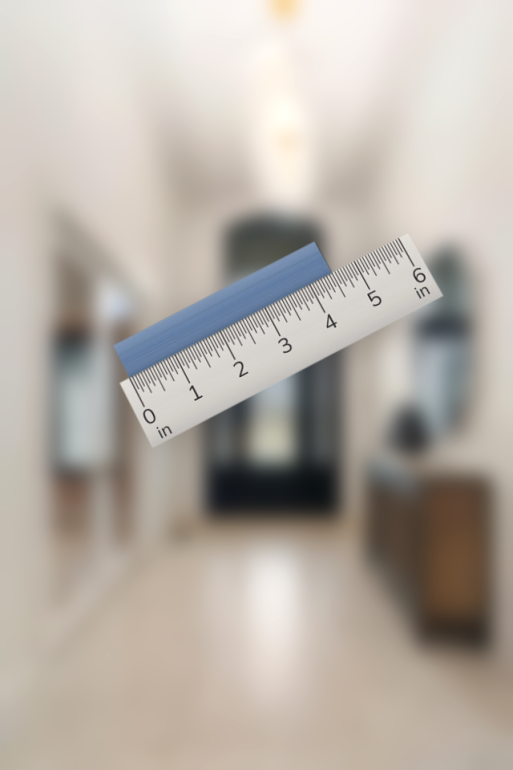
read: 4.5 in
